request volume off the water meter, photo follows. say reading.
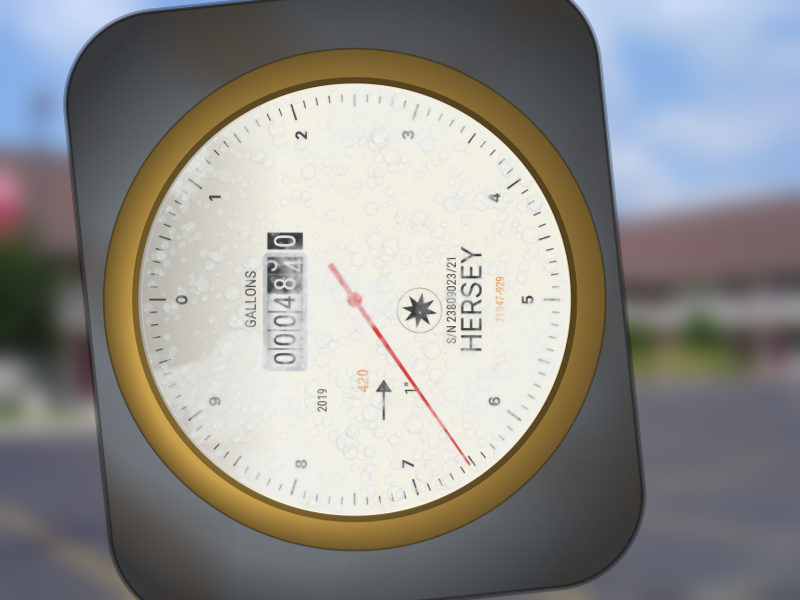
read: 4836.5 gal
